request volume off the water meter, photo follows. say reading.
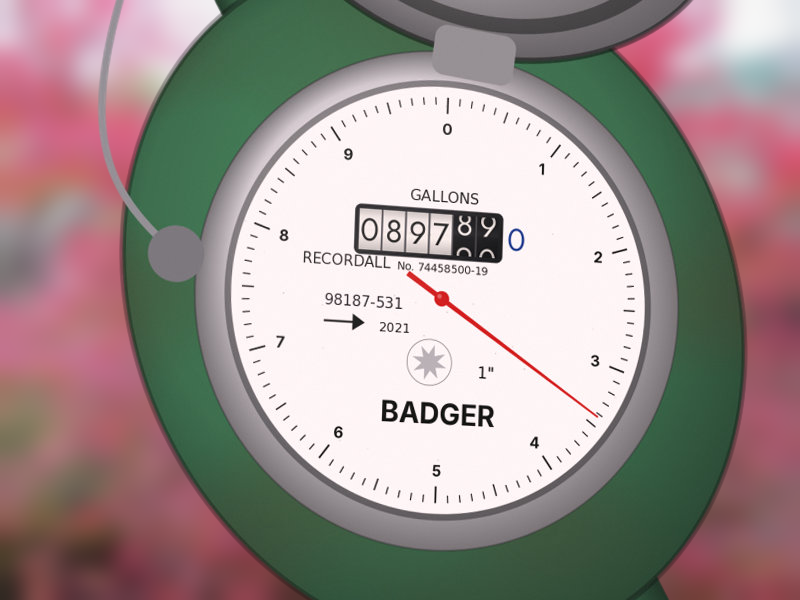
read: 897893.4 gal
